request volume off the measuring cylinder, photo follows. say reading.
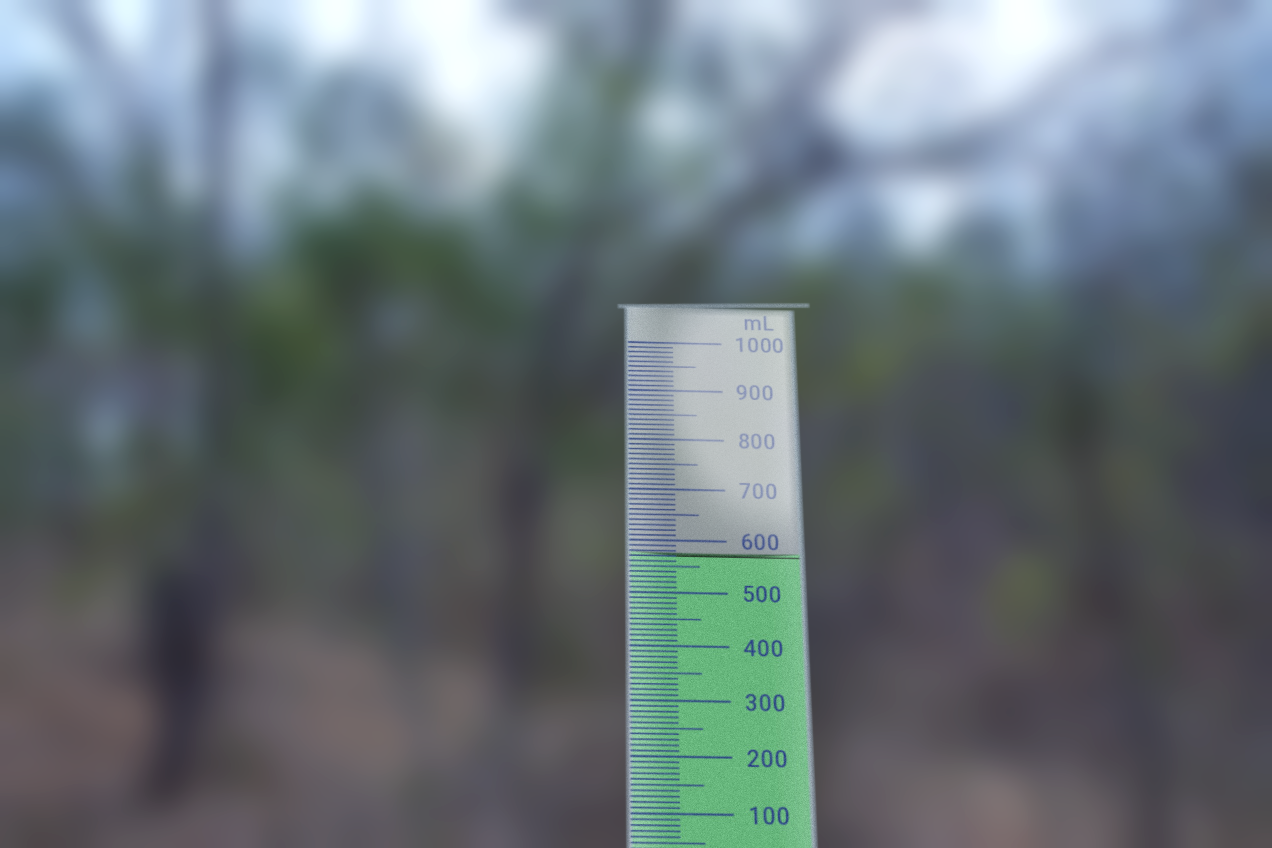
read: 570 mL
